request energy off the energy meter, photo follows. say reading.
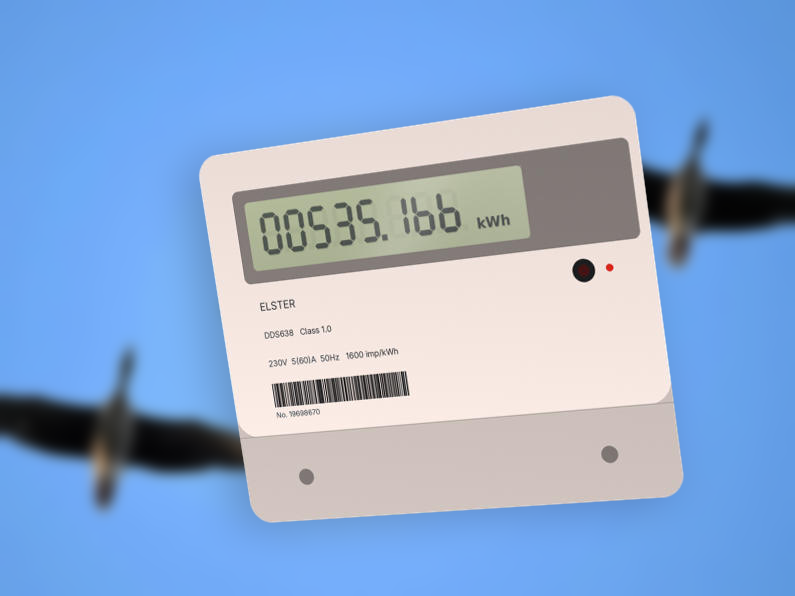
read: 535.166 kWh
